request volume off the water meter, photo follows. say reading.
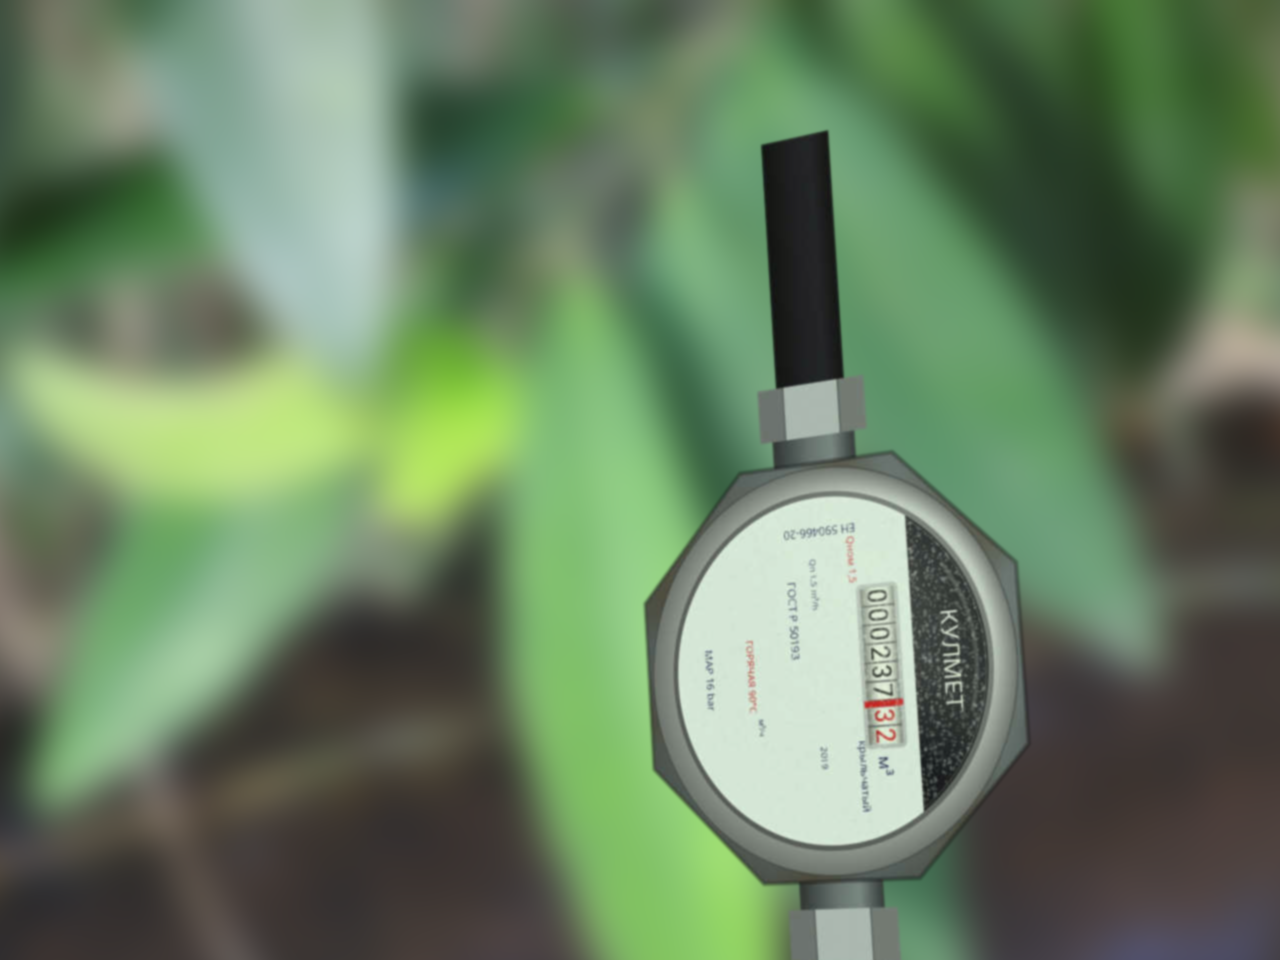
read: 237.32 m³
